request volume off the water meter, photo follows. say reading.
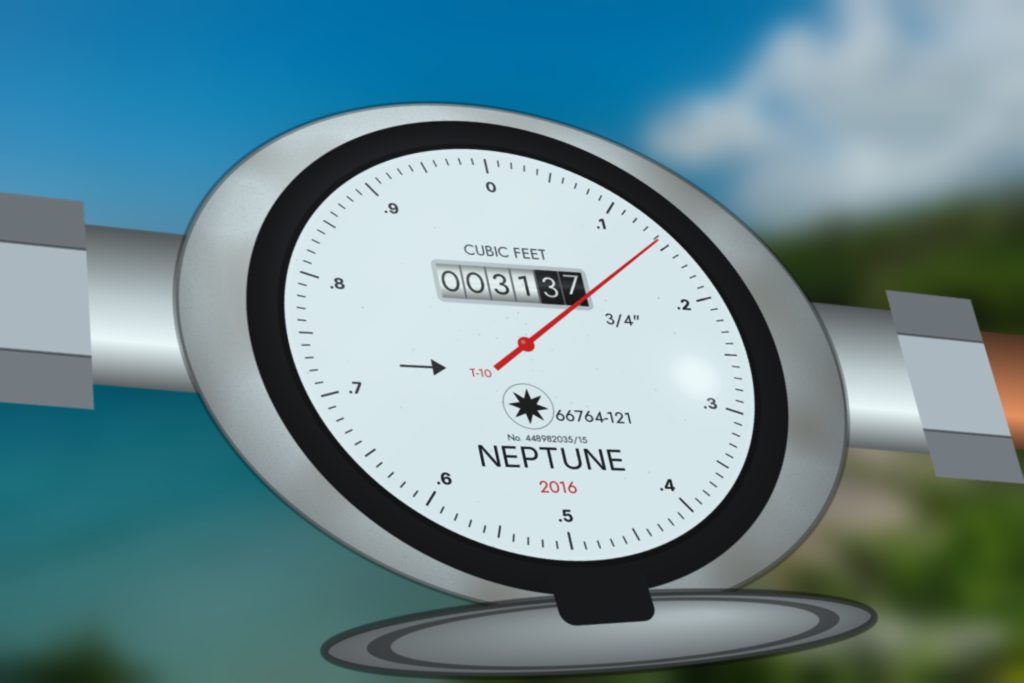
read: 3137.14 ft³
